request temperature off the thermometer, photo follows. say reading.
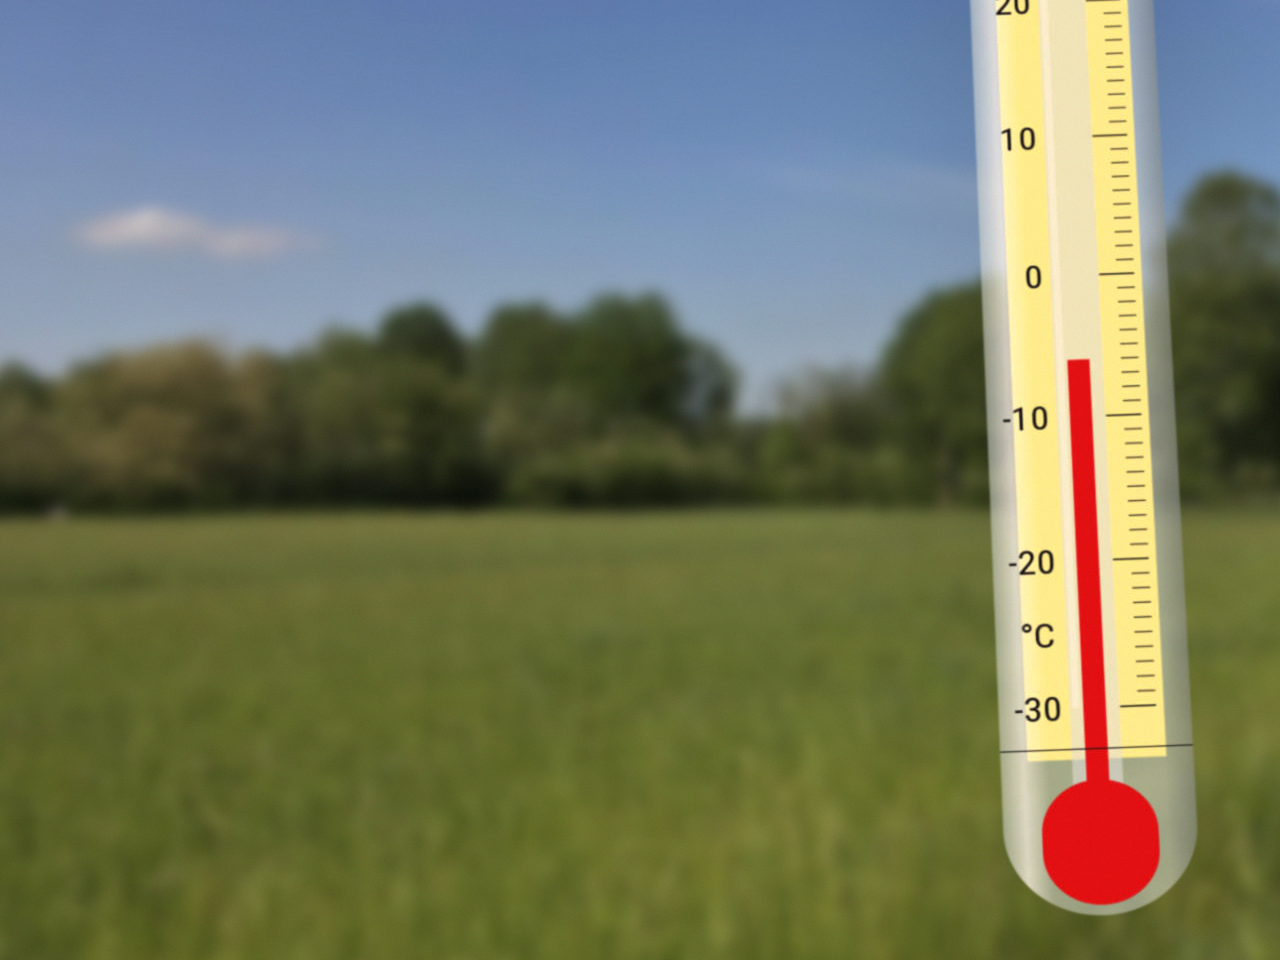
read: -6 °C
